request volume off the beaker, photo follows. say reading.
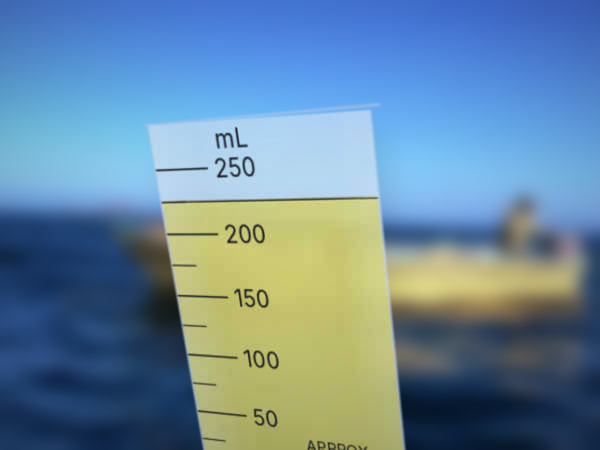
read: 225 mL
